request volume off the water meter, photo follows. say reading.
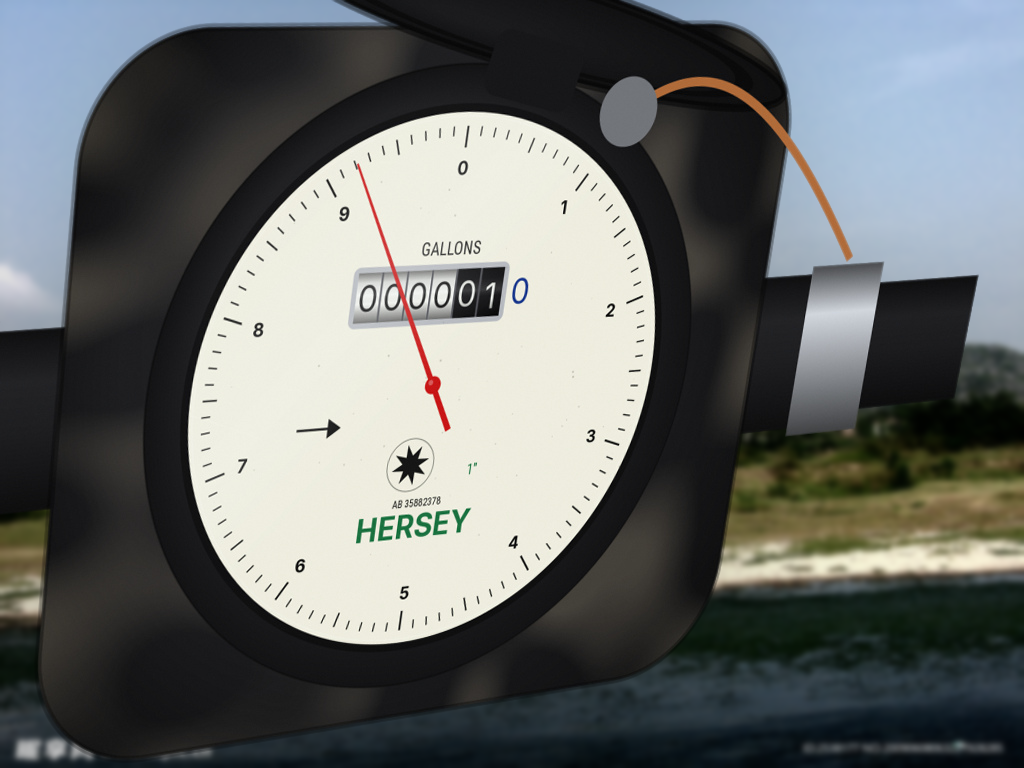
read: 9.2 gal
